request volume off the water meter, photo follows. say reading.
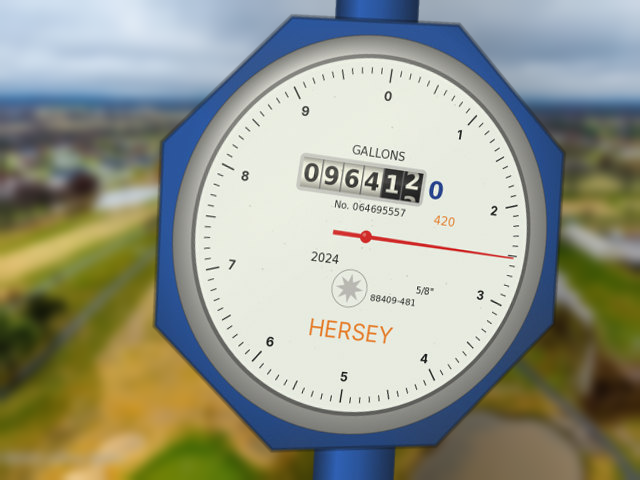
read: 964122.5 gal
